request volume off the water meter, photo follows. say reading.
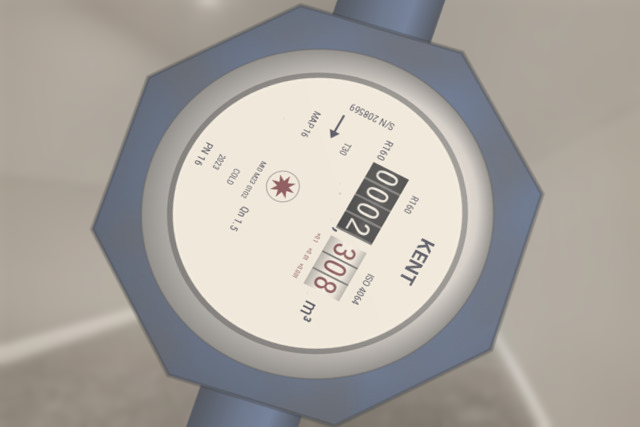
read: 2.308 m³
